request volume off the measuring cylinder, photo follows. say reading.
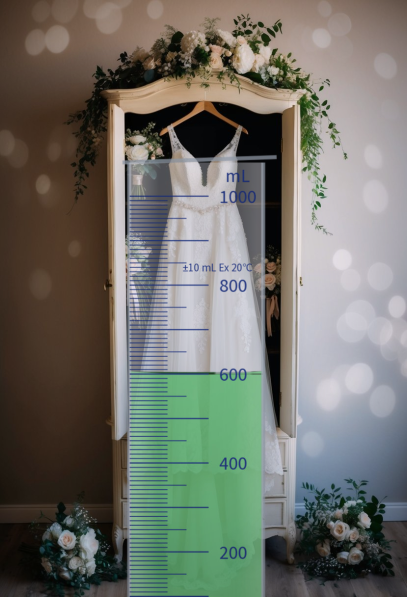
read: 600 mL
